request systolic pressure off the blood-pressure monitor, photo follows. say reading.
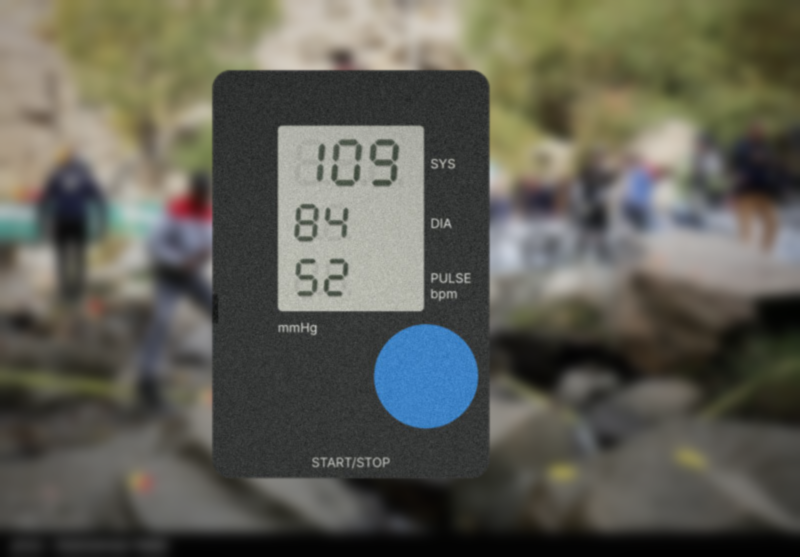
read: 109 mmHg
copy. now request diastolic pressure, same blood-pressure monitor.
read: 84 mmHg
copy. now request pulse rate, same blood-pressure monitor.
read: 52 bpm
